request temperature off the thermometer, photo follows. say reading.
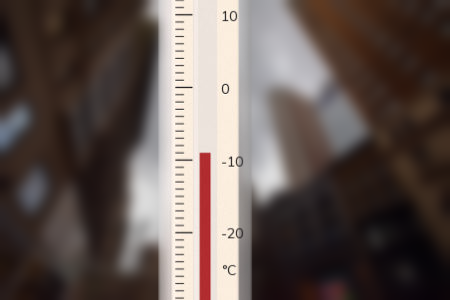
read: -9 °C
